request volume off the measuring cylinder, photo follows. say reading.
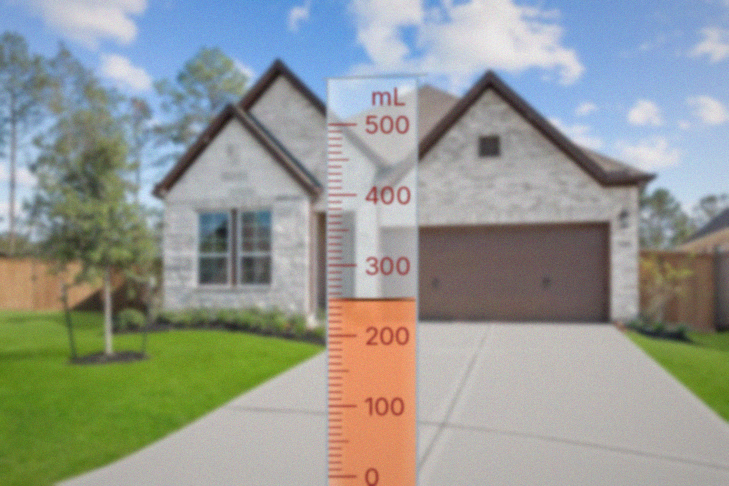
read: 250 mL
